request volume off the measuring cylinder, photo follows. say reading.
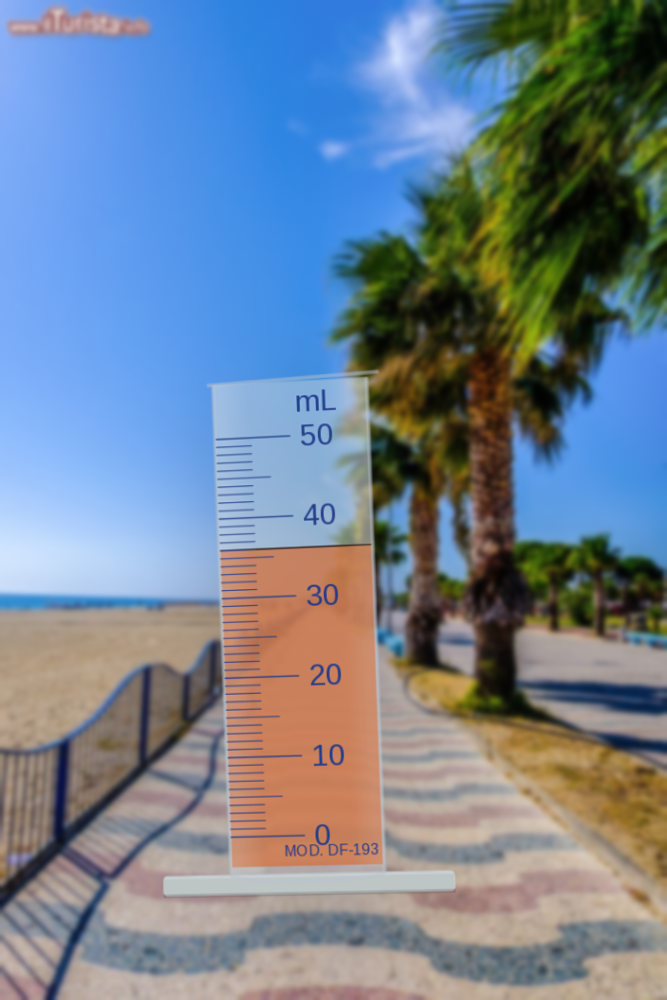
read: 36 mL
